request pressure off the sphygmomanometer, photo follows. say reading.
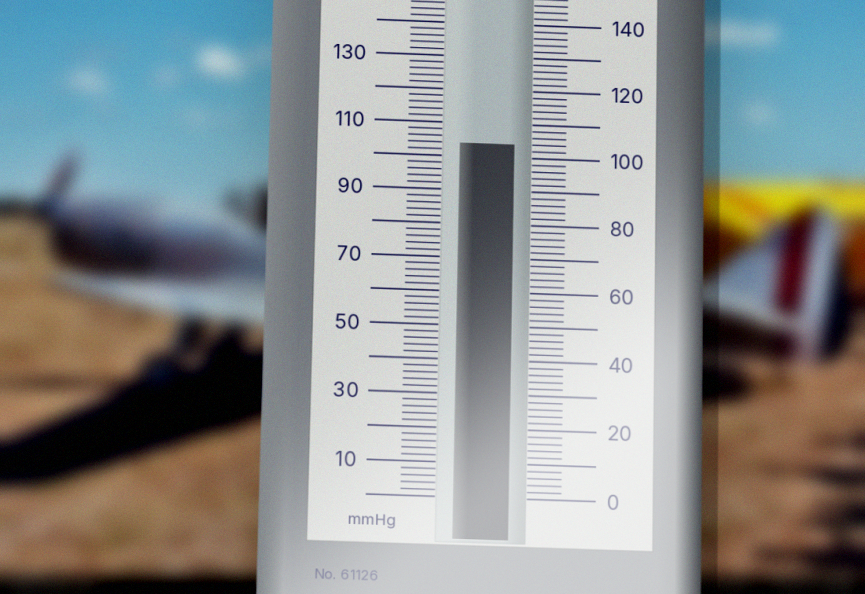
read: 104 mmHg
